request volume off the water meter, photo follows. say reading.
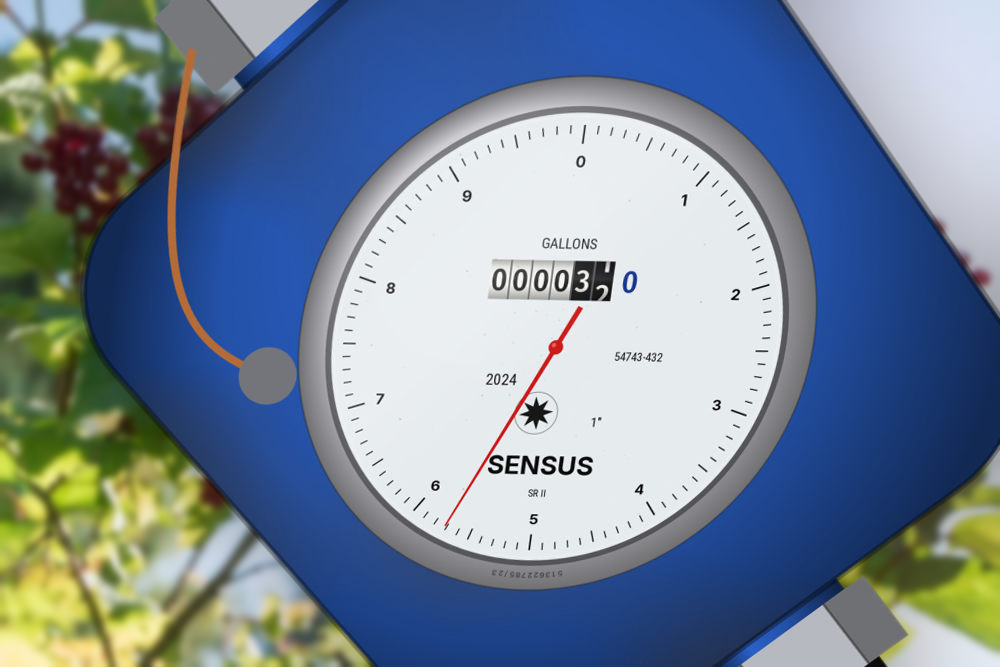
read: 315.7 gal
